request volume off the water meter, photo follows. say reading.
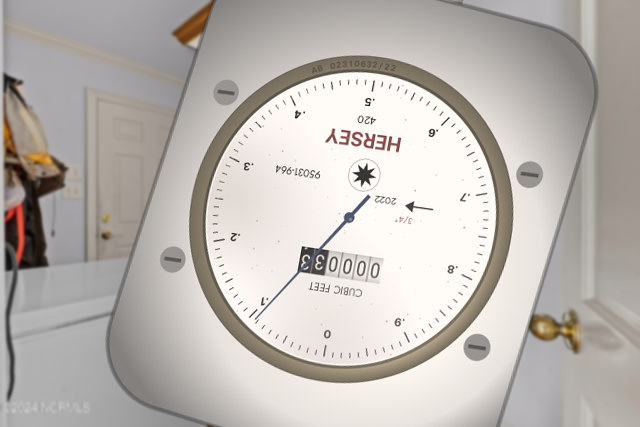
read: 33.09 ft³
